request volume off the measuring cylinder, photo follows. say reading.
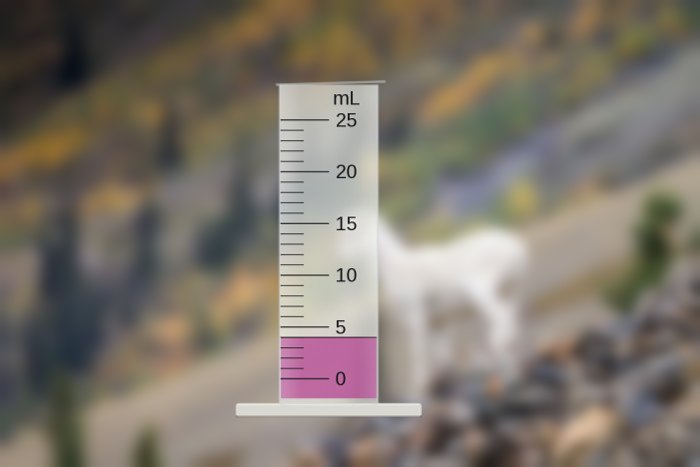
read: 4 mL
